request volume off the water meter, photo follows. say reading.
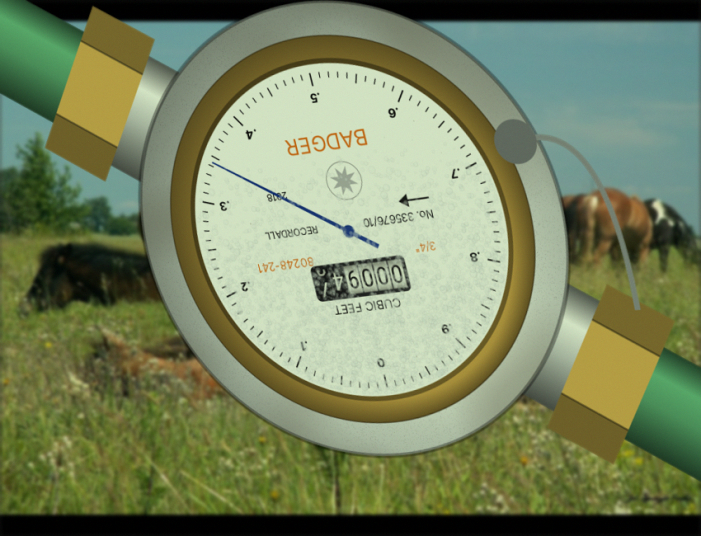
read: 947.34 ft³
